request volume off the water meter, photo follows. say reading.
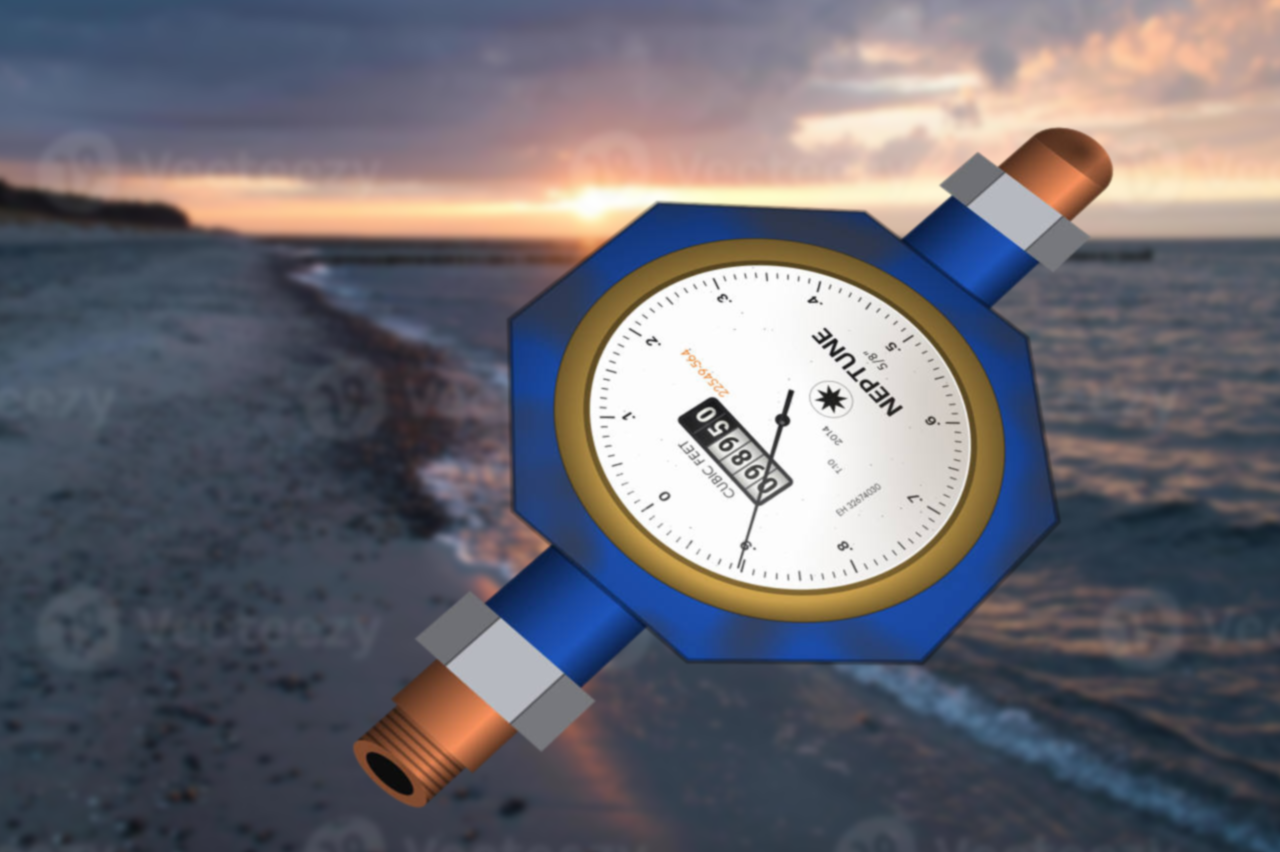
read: 98949.90 ft³
